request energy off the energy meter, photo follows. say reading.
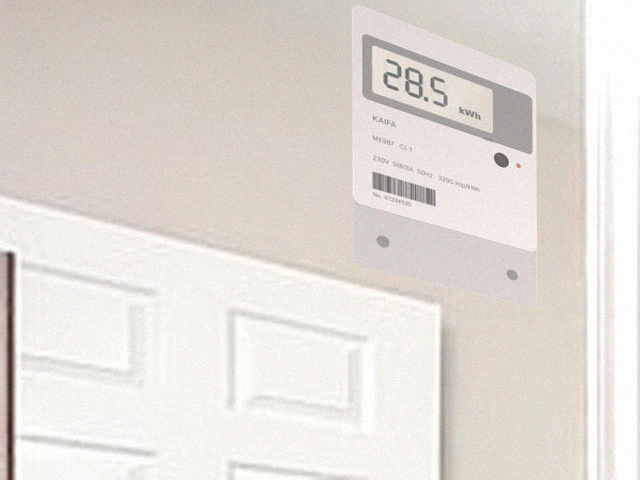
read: 28.5 kWh
